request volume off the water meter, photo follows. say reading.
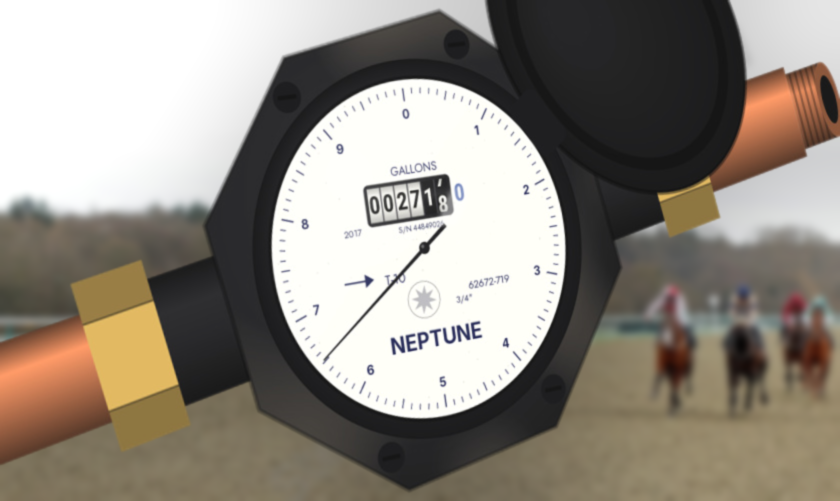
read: 27176.5 gal
